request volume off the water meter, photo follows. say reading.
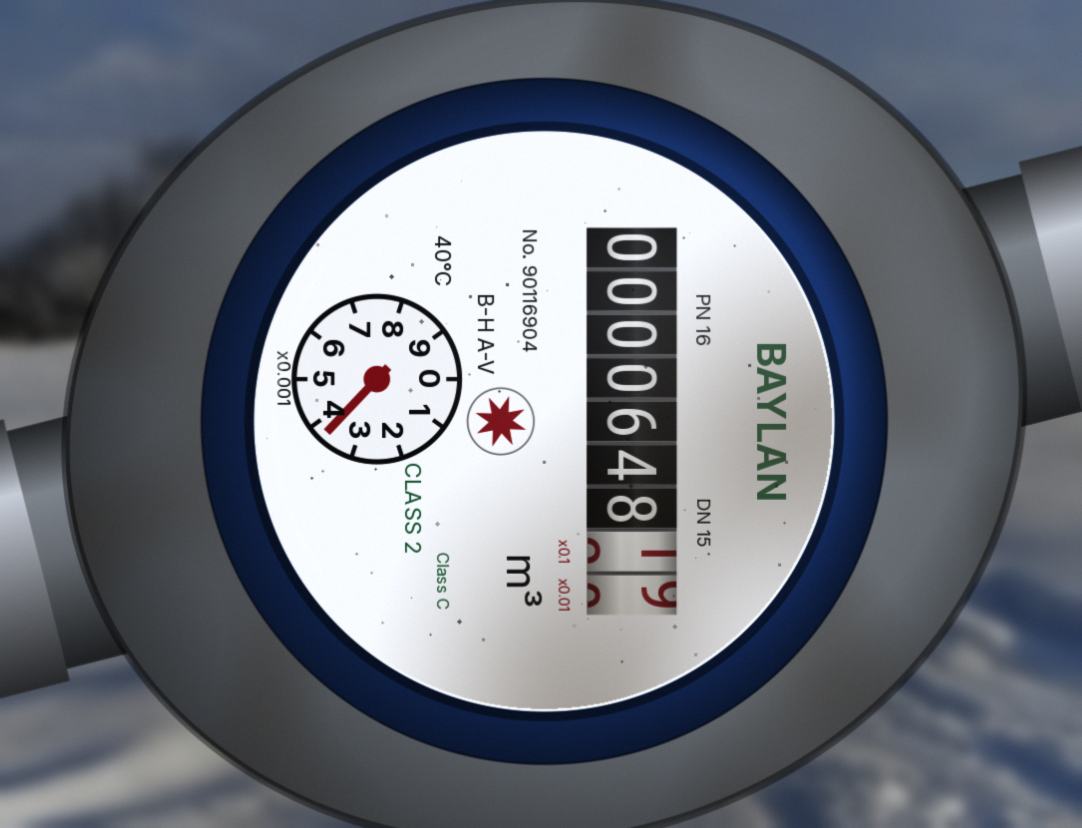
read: 648.193 m³
